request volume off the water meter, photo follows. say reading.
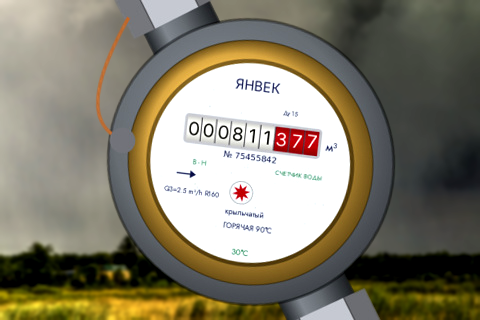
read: 811.377 m³
